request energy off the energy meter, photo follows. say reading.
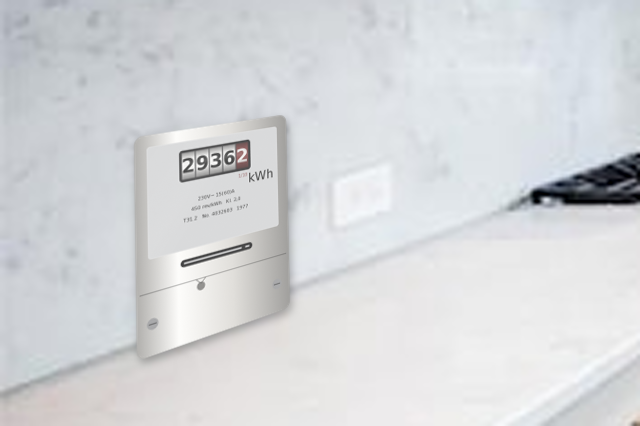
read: 2936.2 kWh
